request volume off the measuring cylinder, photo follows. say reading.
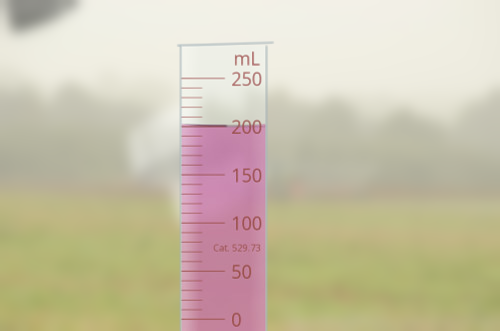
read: 200 mL
